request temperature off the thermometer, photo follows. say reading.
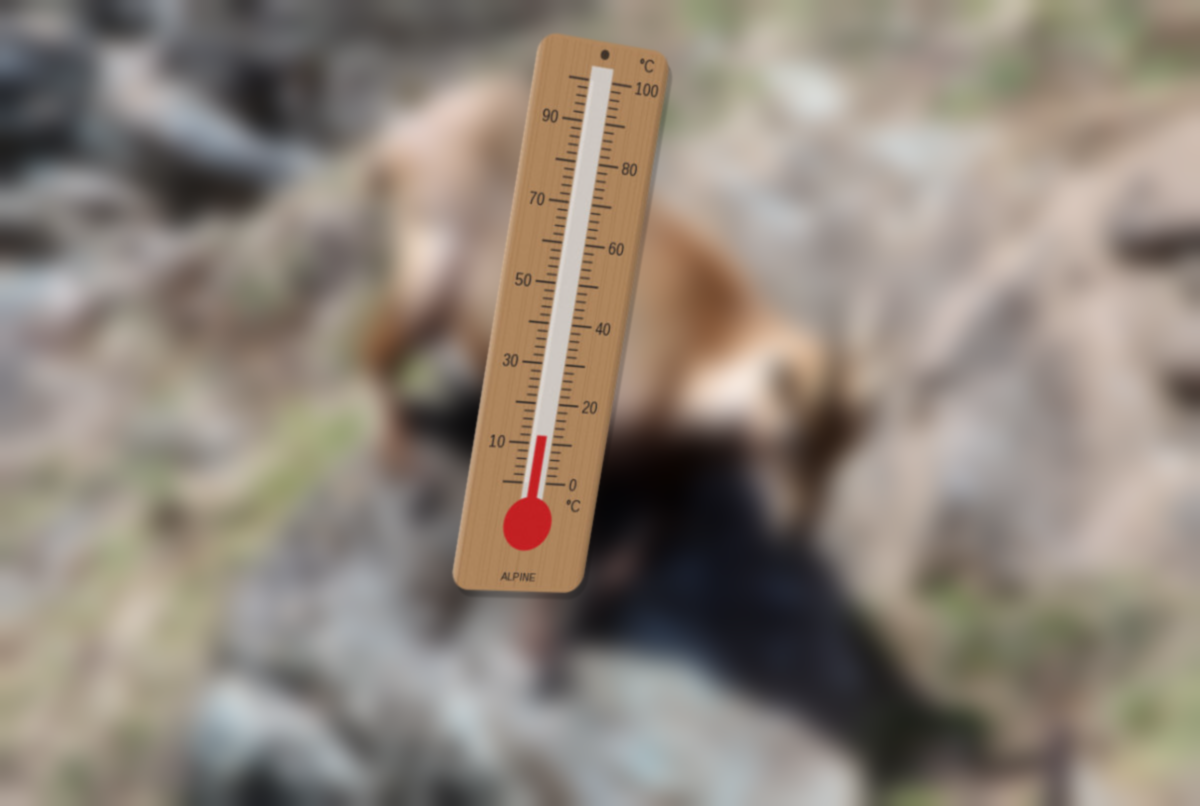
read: 12 °C
